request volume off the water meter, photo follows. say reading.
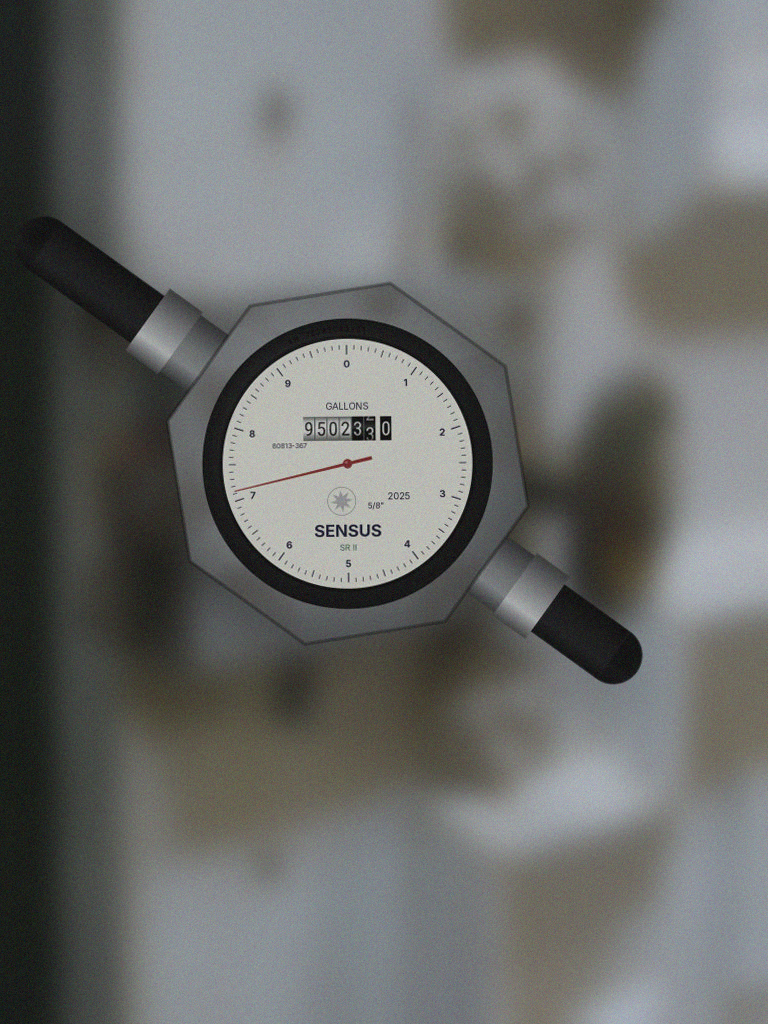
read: 9502327.1 gal
